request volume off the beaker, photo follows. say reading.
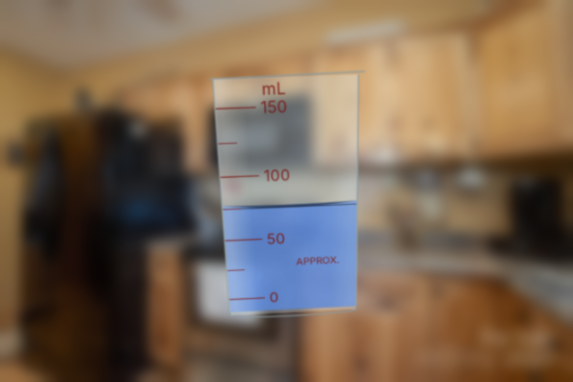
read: 75 mL
